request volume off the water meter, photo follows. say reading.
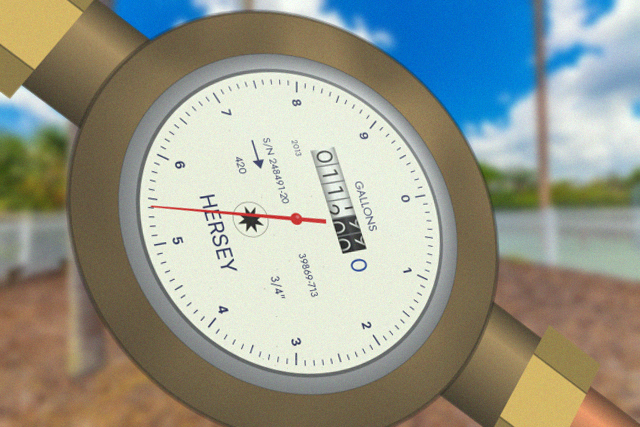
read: 111995.4 gal
